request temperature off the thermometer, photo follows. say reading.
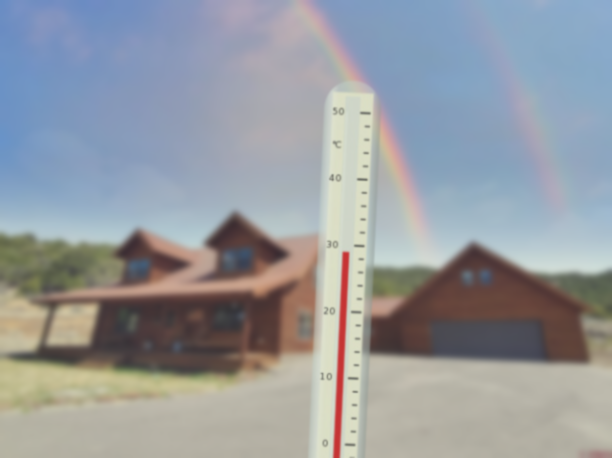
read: 29 °C
